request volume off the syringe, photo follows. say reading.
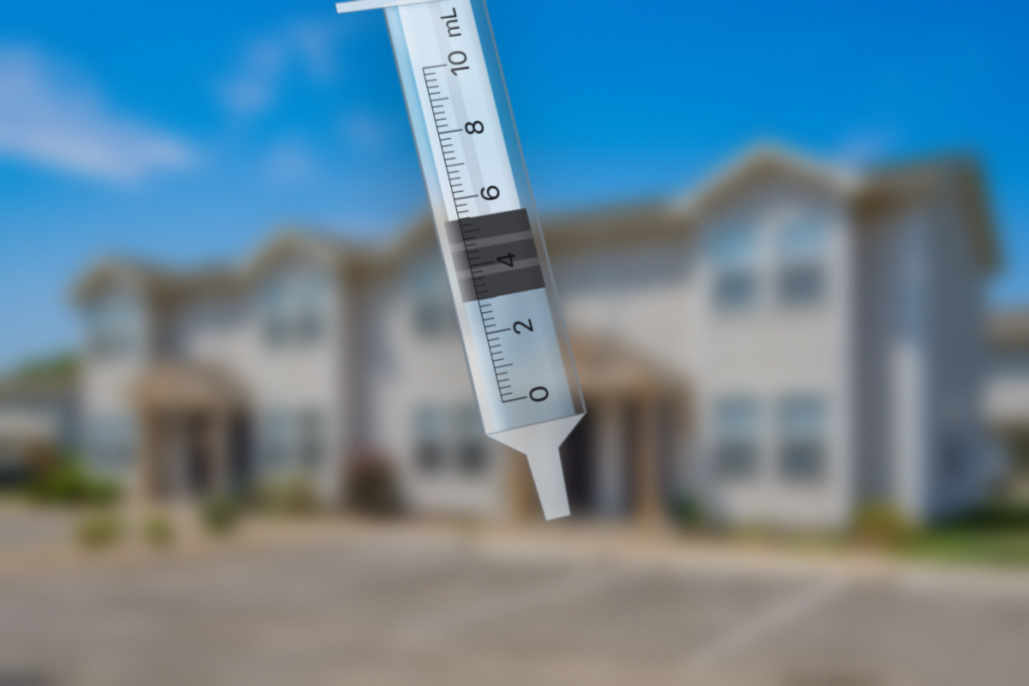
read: 3 mL
